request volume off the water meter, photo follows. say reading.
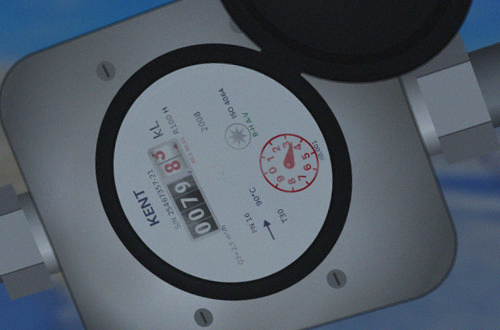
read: 79.833 kL
